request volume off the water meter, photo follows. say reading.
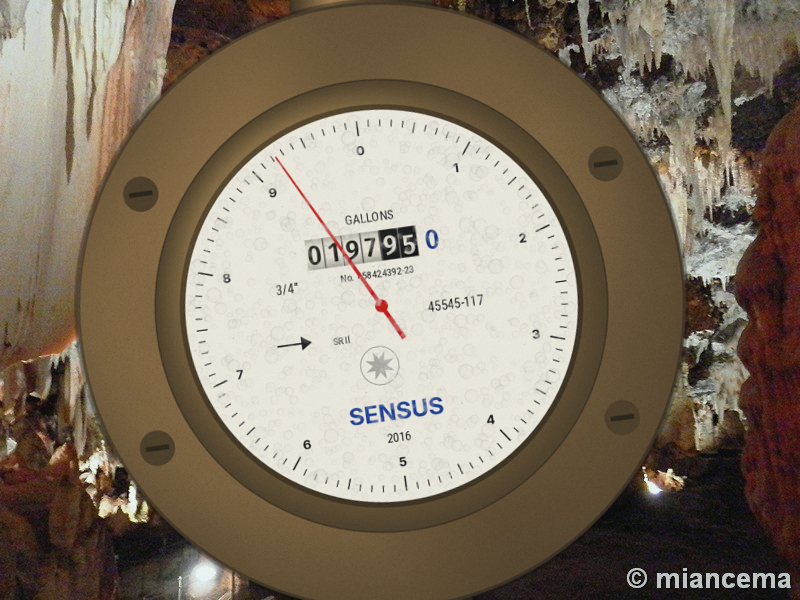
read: 197949.2 gal
